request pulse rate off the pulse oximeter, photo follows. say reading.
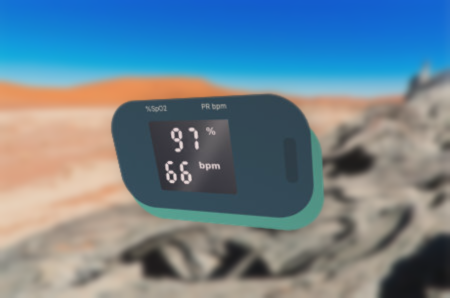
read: 66 bpm
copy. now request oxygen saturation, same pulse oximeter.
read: 97 %
